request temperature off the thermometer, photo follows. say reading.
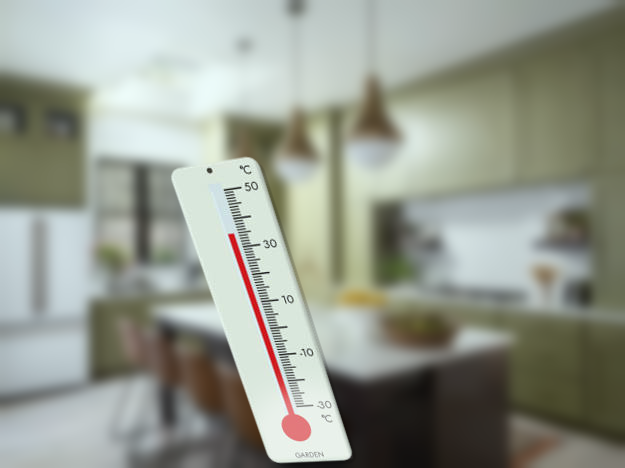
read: 35 °C
